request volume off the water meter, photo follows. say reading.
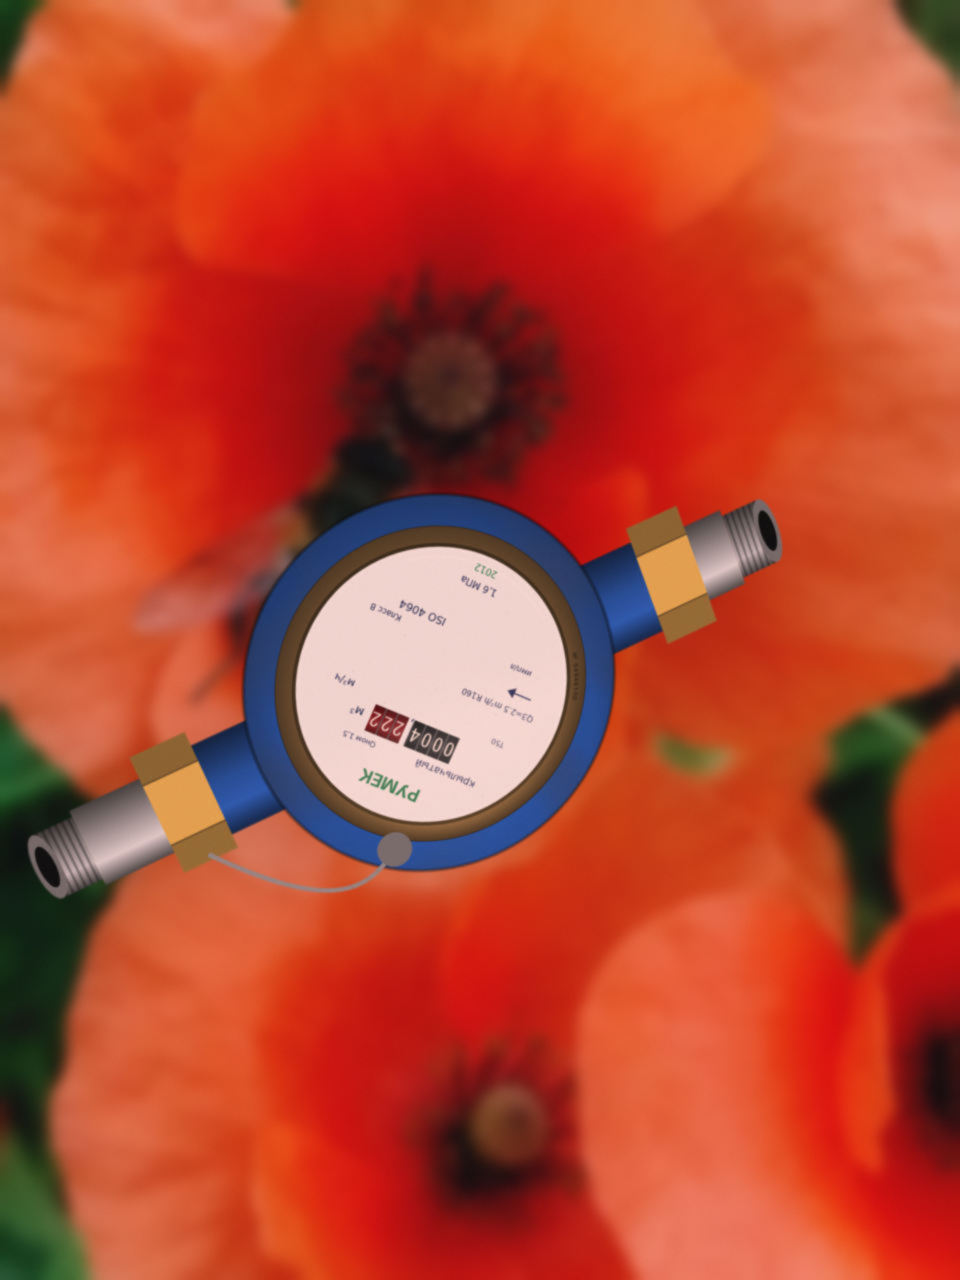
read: 4.222 m³
